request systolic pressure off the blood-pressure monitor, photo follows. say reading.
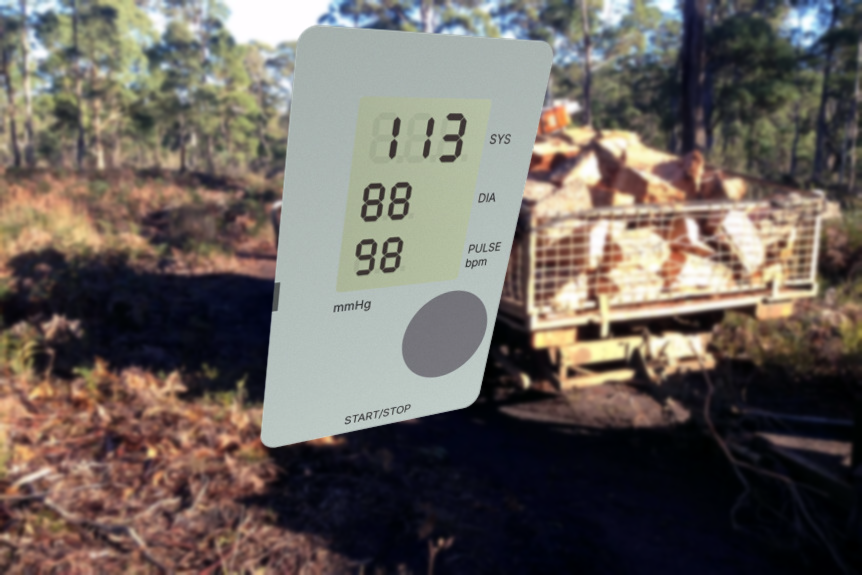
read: 113 mmHg
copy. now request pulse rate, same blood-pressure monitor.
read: 98 bpm
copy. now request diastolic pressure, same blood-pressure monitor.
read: 88 mmHg
